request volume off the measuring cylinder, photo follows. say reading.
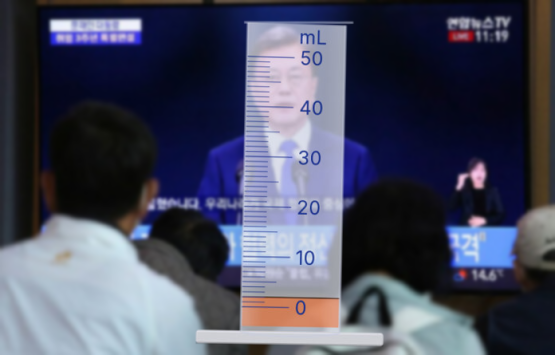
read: 2 mL
